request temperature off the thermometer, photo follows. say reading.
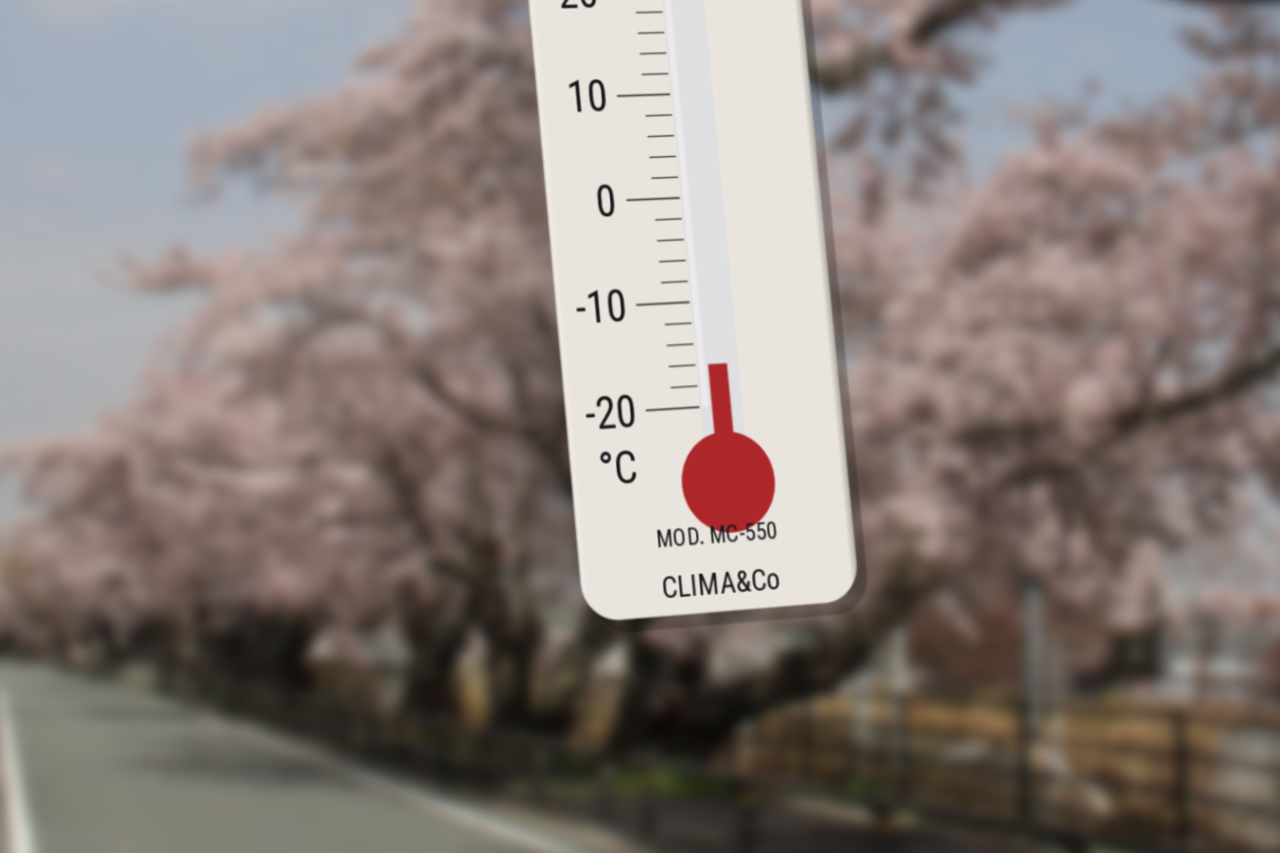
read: -16 °C
